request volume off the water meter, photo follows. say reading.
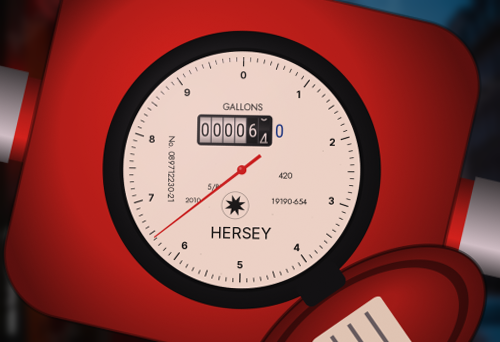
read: 636.4 gal
